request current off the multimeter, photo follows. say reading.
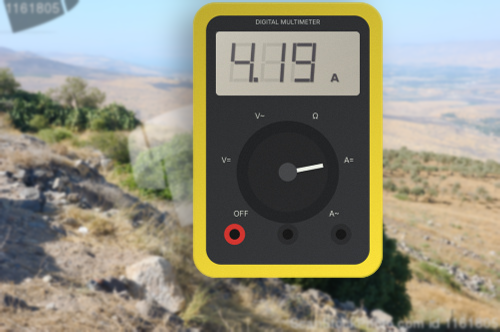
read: 4.19 A
